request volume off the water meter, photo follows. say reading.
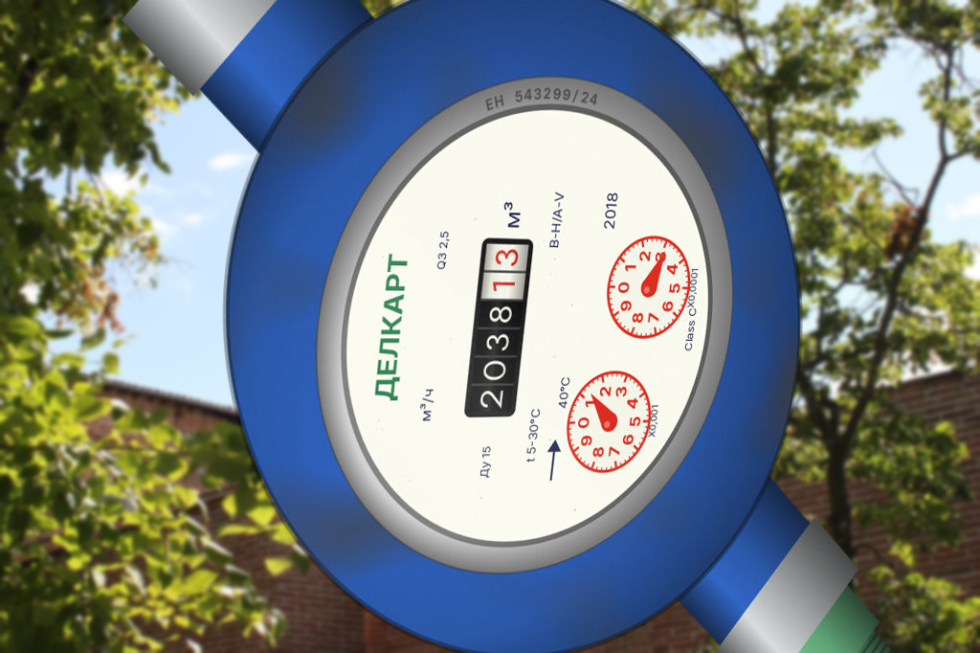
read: 2038.1313 m³
